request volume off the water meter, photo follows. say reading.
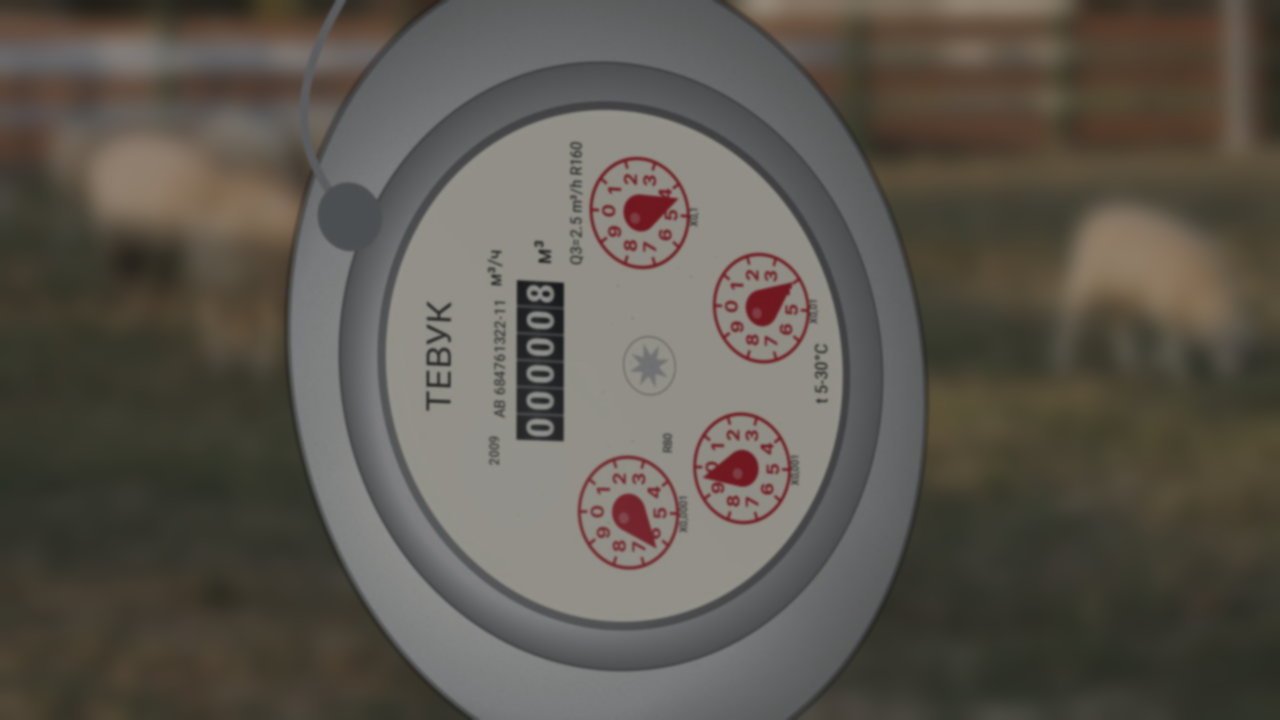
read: 8.4396 m³
